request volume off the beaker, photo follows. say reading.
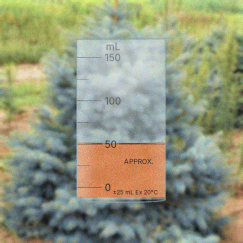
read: 50 mL
